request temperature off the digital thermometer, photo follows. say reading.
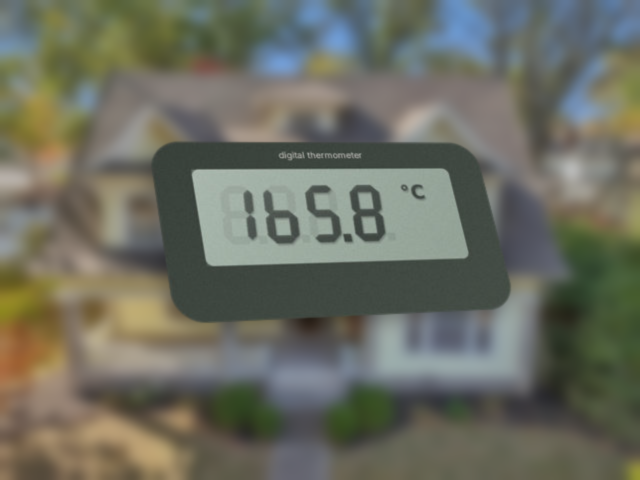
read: 165.8 °C
